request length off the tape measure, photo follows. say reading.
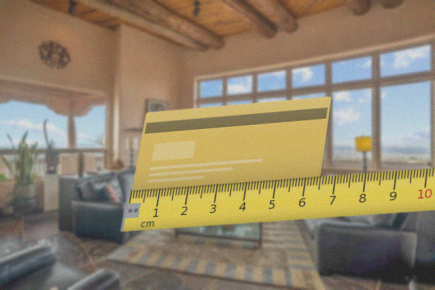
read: 6.5 cm
